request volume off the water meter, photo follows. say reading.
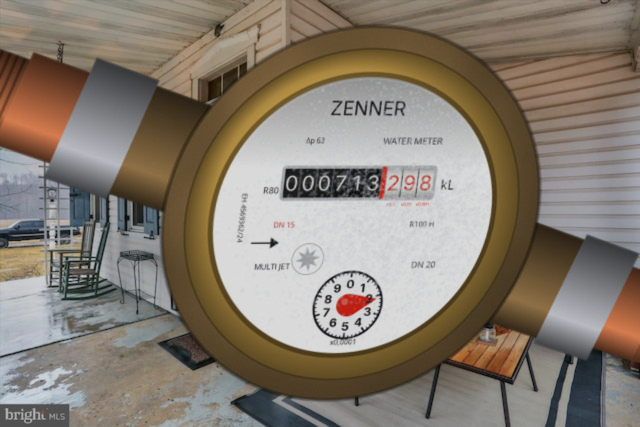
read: 713.2982 kL
